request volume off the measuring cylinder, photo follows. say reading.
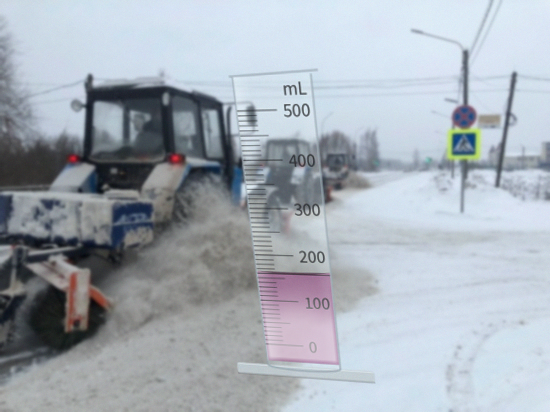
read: 160 mL
